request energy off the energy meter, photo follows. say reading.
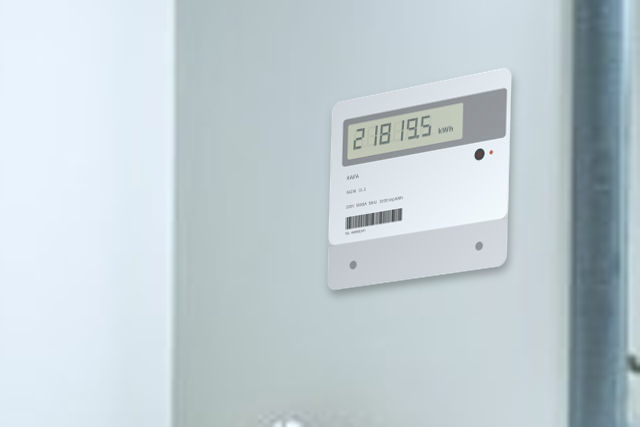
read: 21819.5 kWh
